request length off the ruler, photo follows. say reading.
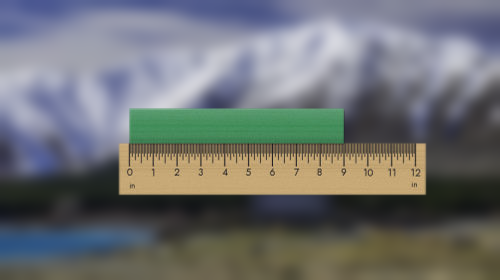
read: 9 in
